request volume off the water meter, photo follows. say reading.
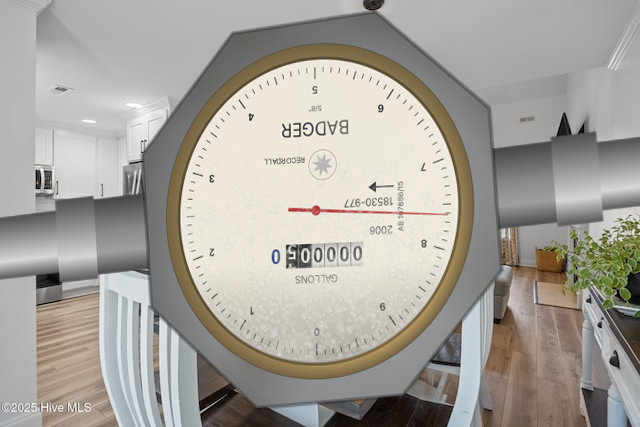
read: 47.6 gal
